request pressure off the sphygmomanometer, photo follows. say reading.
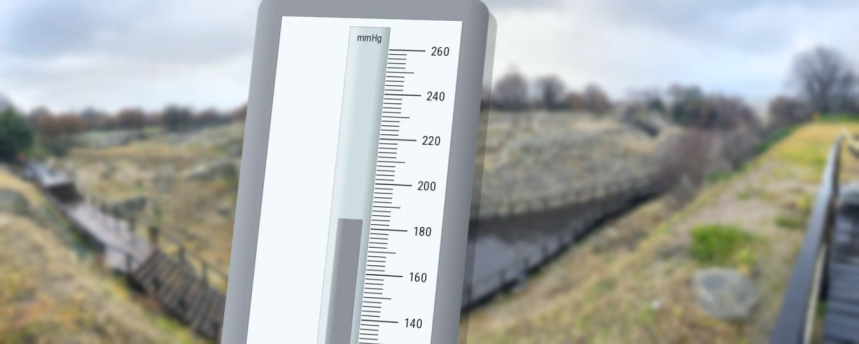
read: 184 mmHg
